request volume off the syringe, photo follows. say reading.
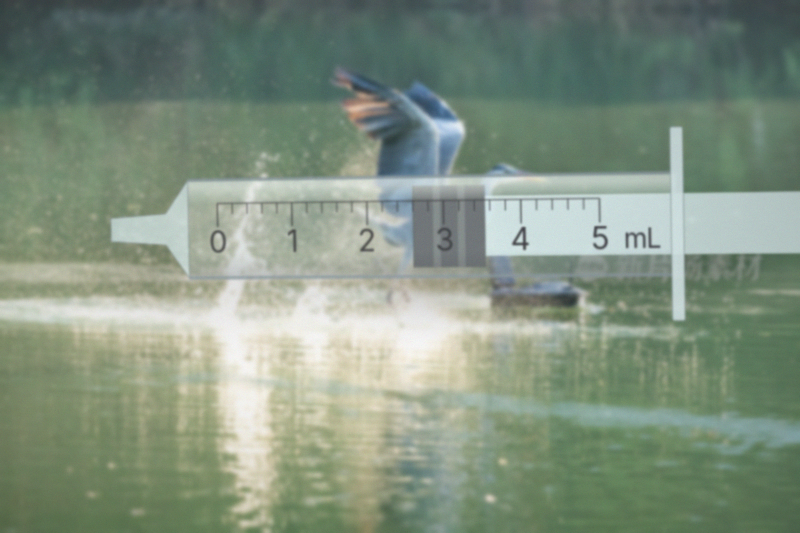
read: 2.6 mL
